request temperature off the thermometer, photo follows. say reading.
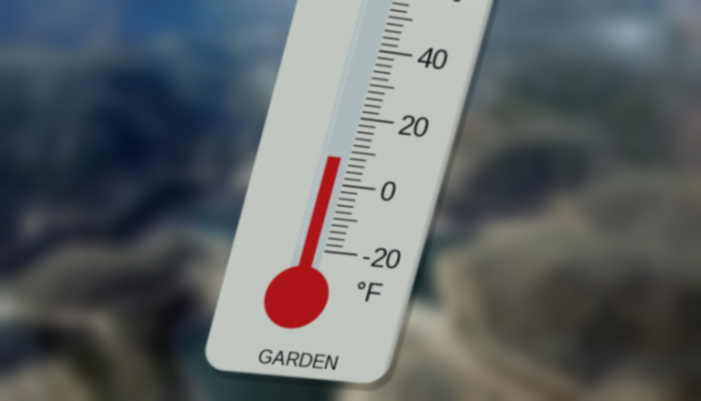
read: 8 °F
